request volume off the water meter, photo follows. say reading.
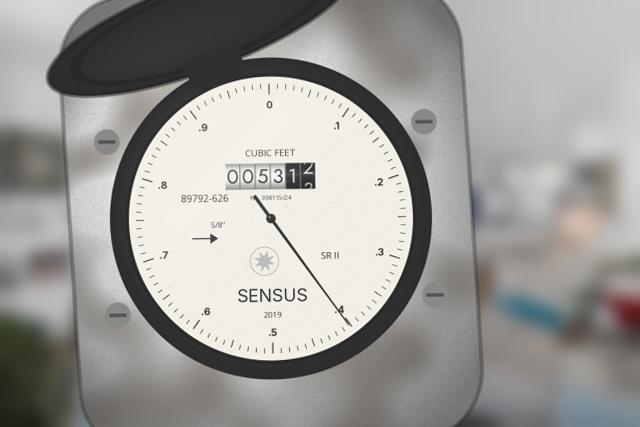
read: 5312.40 ft³
